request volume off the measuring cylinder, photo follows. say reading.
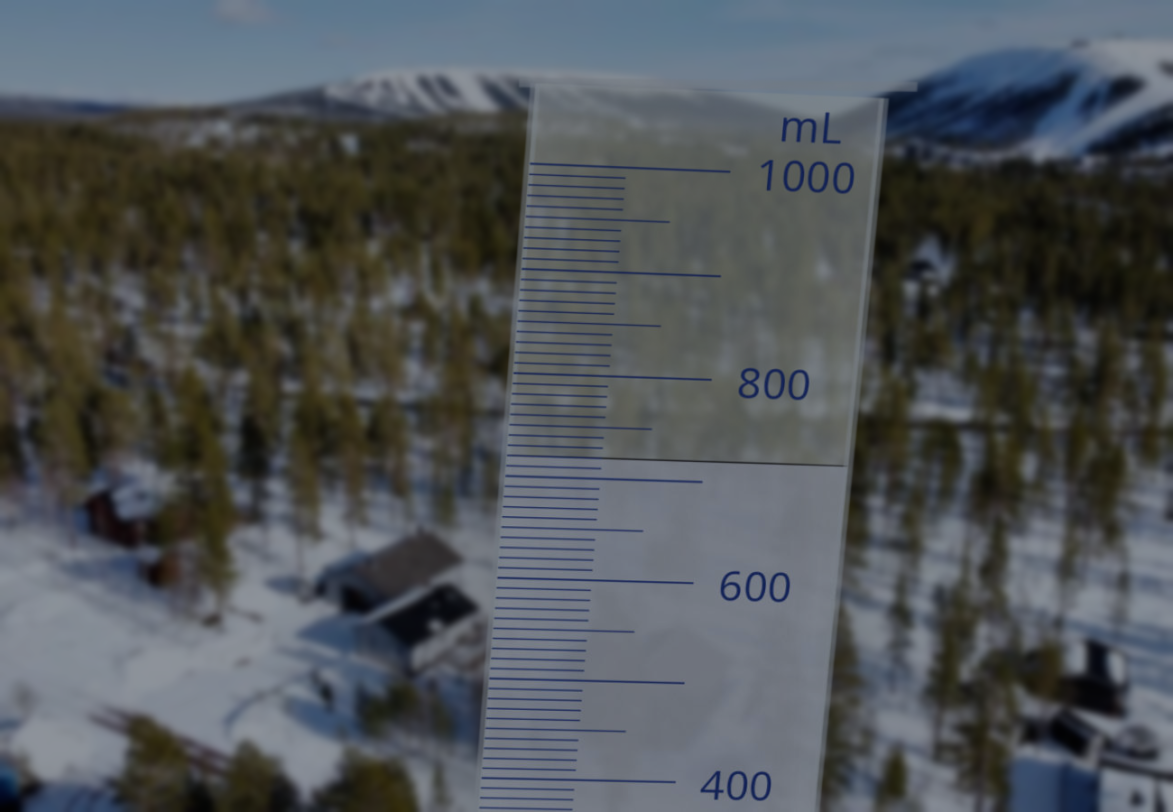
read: 720 mL
